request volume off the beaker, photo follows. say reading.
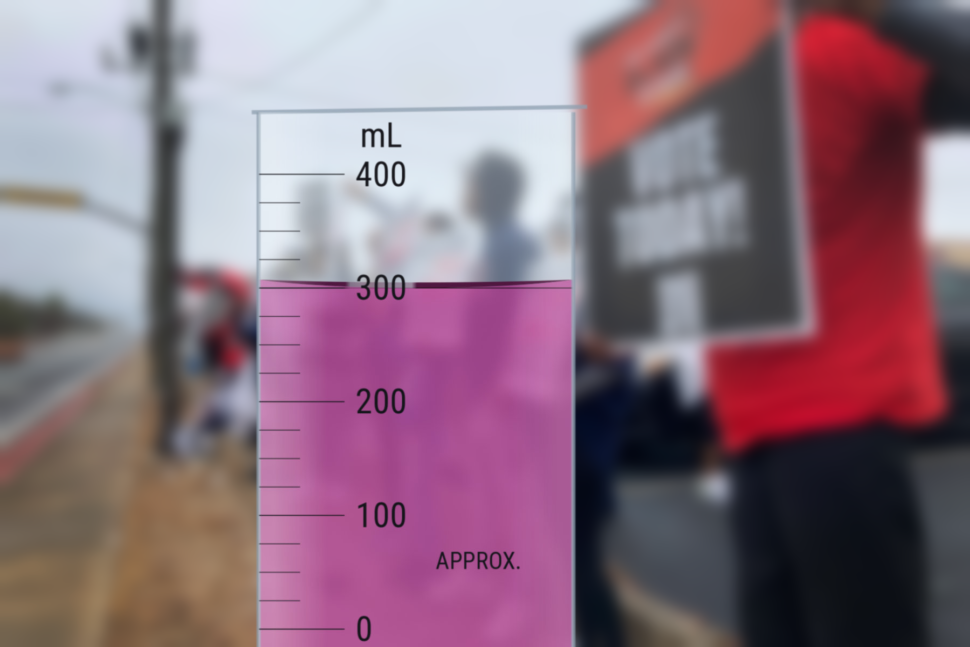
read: 300 mL
